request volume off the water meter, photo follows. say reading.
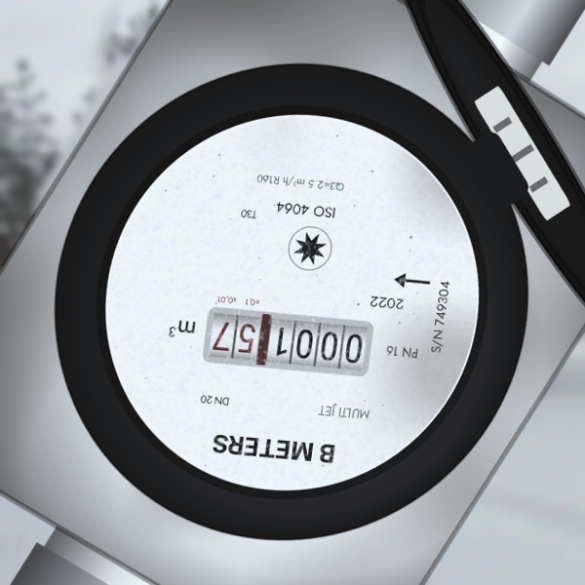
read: 1.57 m³
